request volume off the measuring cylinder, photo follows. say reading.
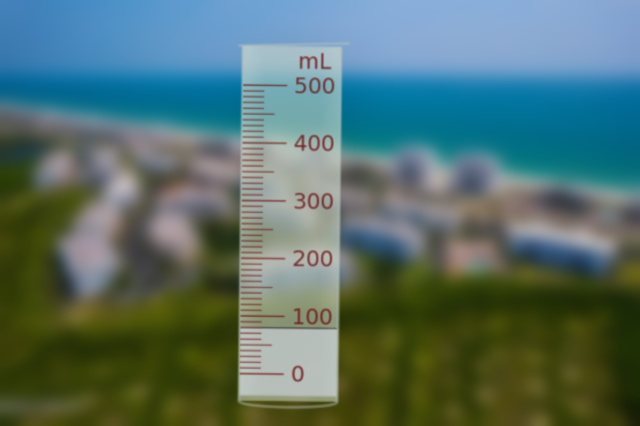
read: 80 mL
